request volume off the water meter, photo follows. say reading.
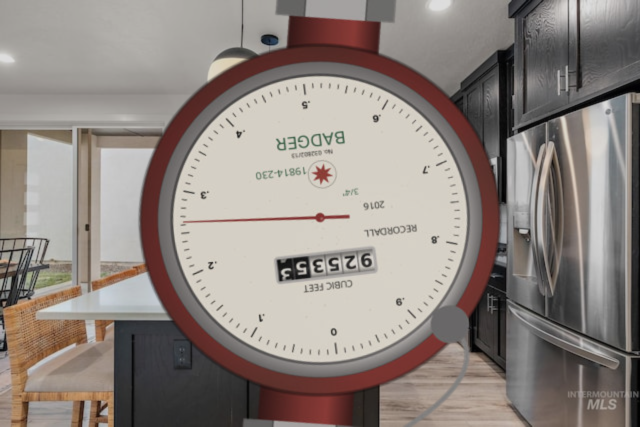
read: 925353.26 ft³
